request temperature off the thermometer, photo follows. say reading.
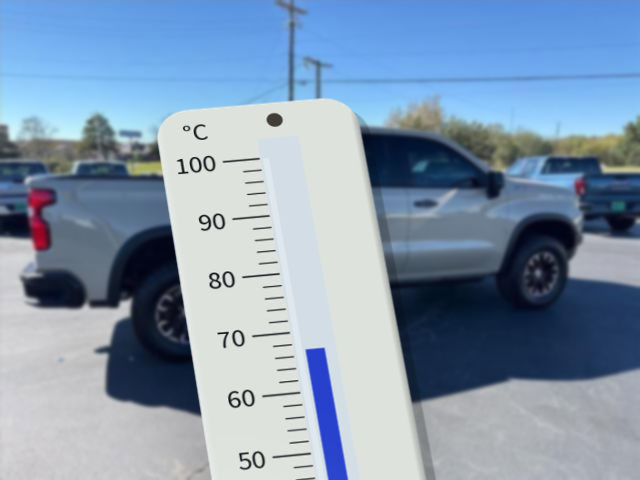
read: 67 °C
